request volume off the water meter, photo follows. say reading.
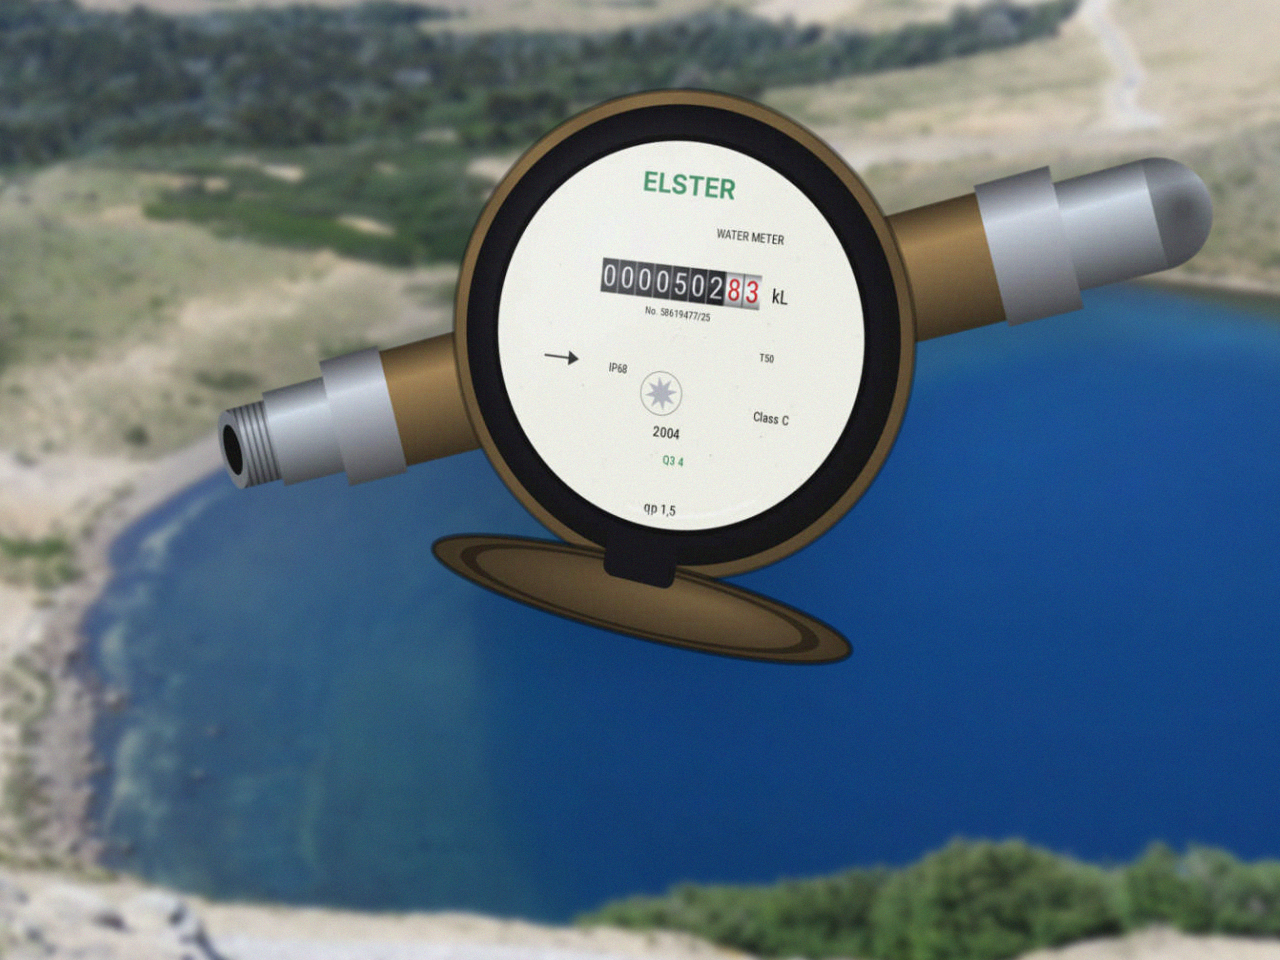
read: 502.83 kL
